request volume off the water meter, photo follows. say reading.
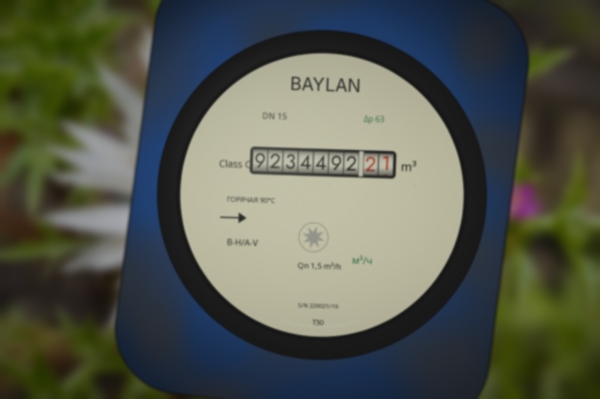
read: 9234492.21 m³
